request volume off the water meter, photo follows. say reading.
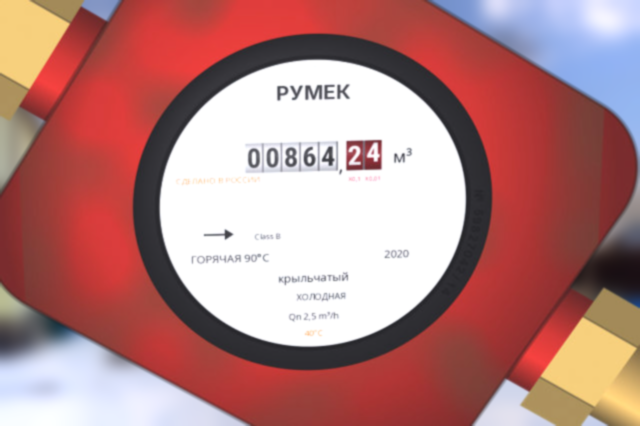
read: 864.24 m³
